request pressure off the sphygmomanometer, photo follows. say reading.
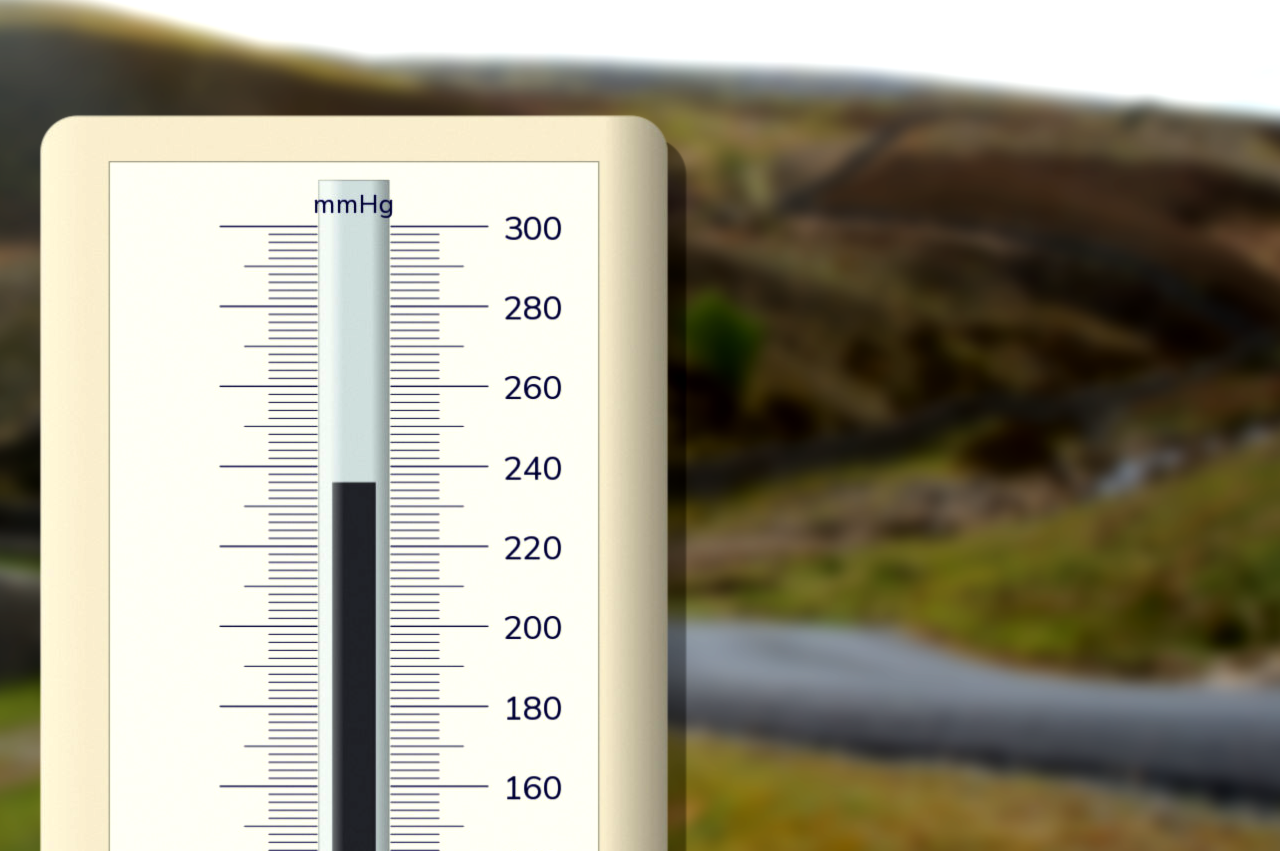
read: 236 mmHg
